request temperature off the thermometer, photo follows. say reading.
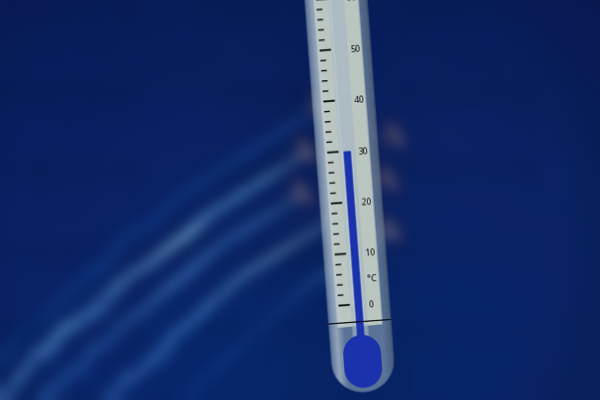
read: 30 °C
